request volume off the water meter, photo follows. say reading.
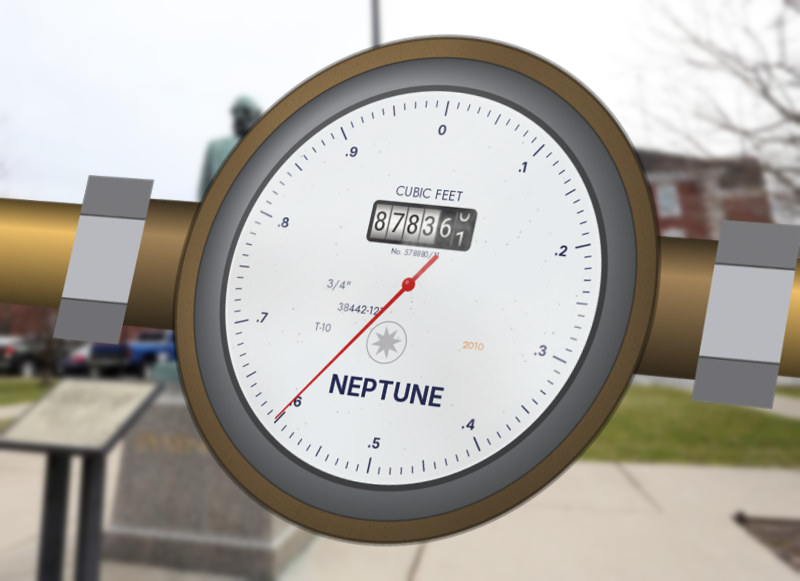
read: 878360.60 ft³
